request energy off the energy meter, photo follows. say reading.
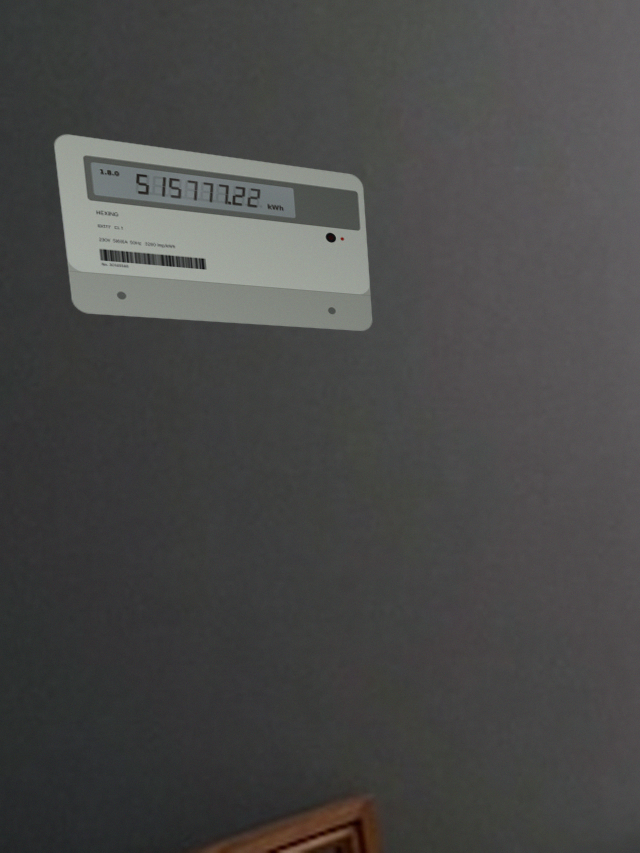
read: 515777.22 kWh
